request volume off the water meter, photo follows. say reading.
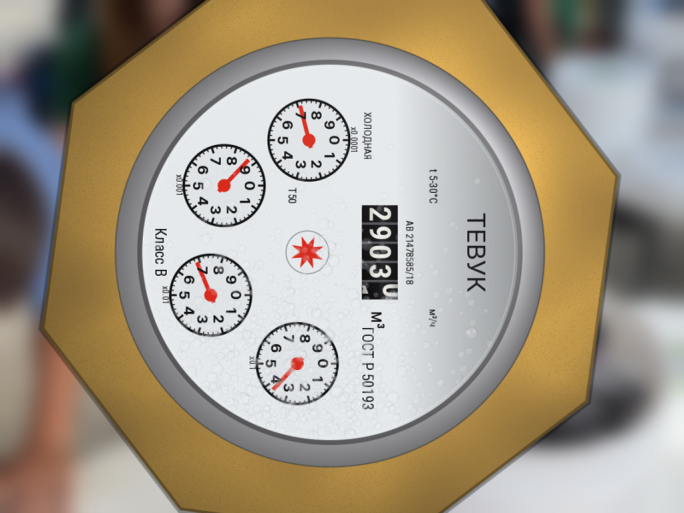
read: 29030.3687 m³
